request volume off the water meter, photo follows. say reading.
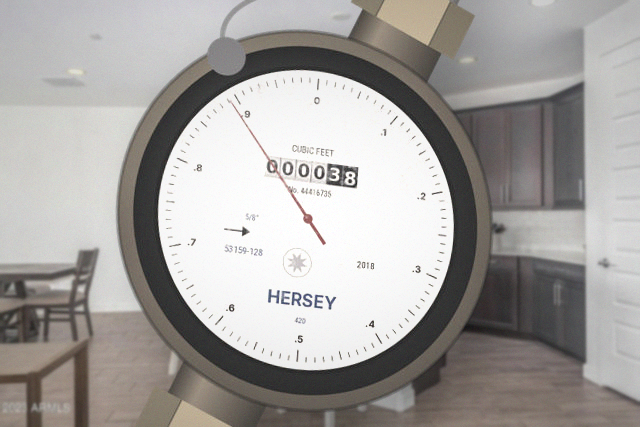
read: 37.89 ft³
